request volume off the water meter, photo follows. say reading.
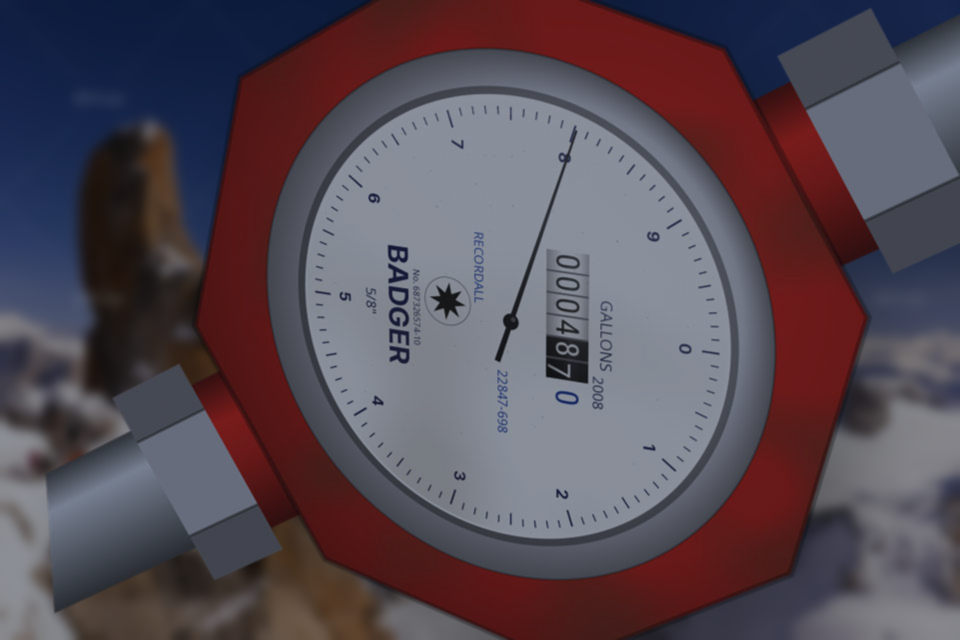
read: 4868.0 gal
